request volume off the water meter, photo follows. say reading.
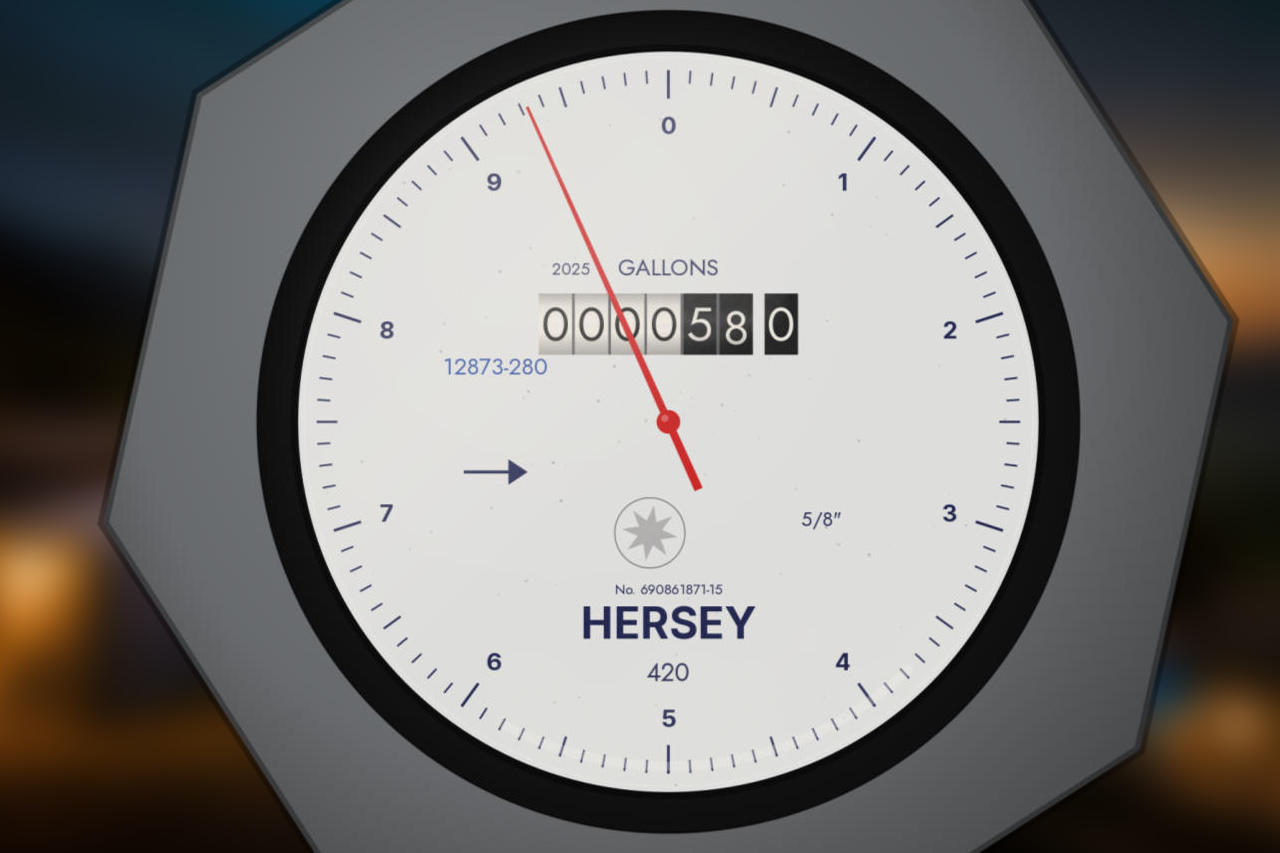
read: 579.3 gal
